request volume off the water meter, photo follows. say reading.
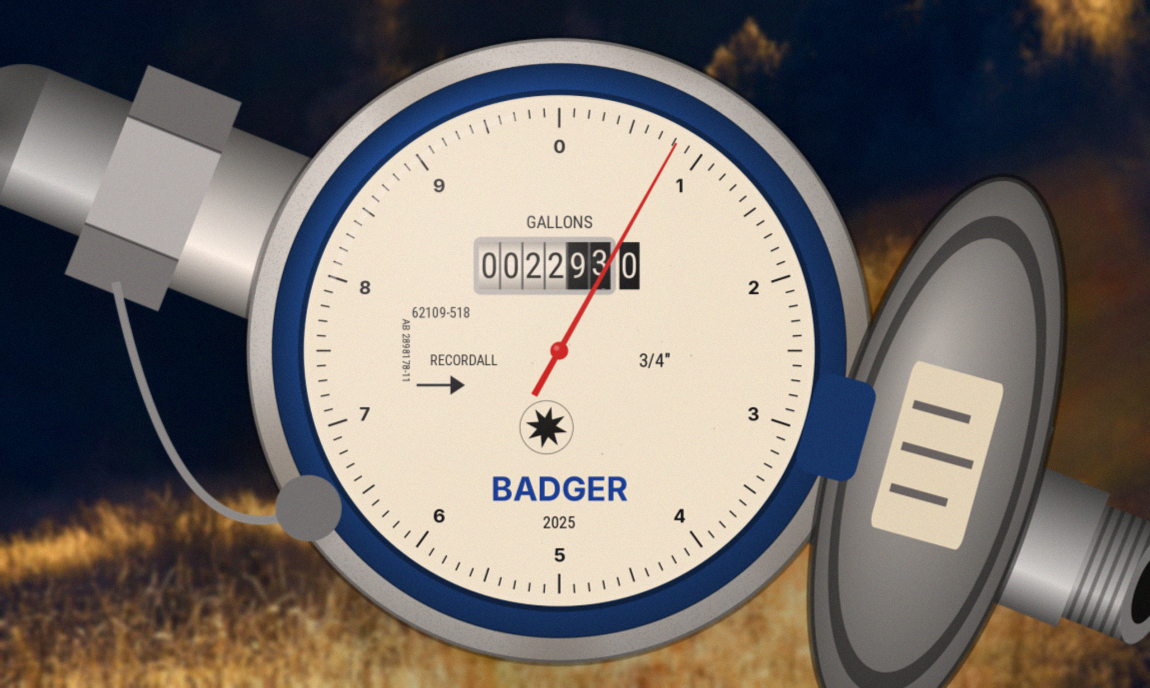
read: 22930.8 gal
